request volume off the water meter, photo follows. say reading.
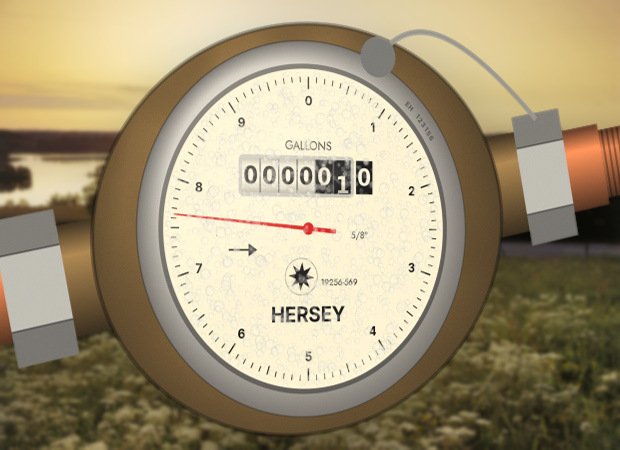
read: 7.6 gal
